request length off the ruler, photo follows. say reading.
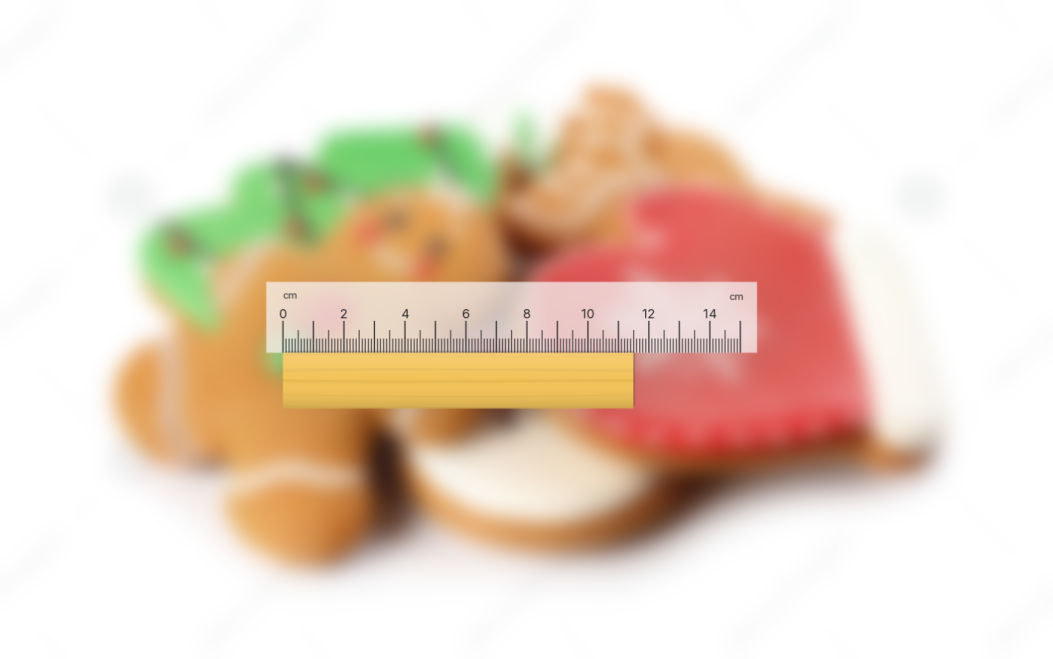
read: 11.5 cm
